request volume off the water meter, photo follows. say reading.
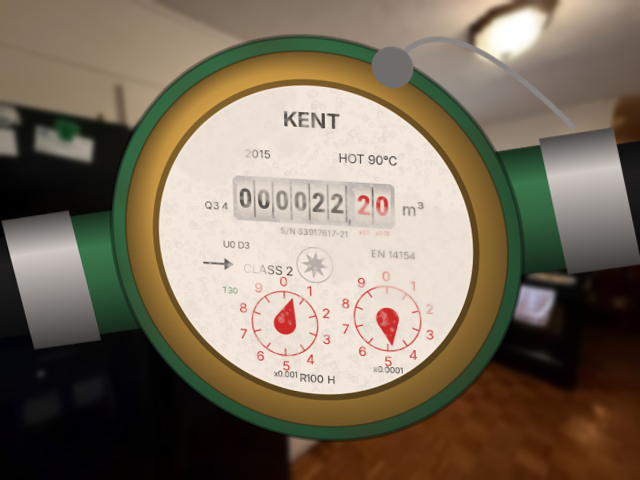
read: 22.2004 m³
